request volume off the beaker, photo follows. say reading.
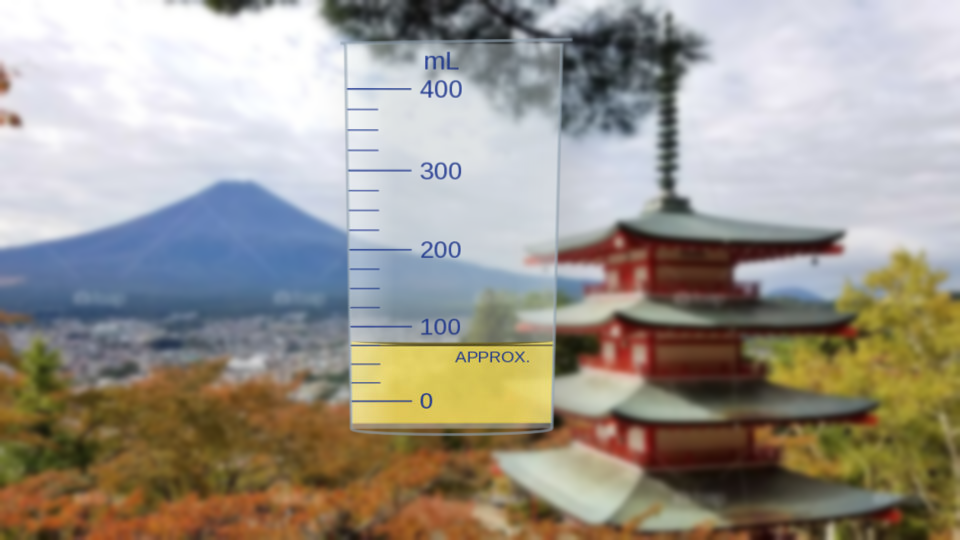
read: 75 mL
